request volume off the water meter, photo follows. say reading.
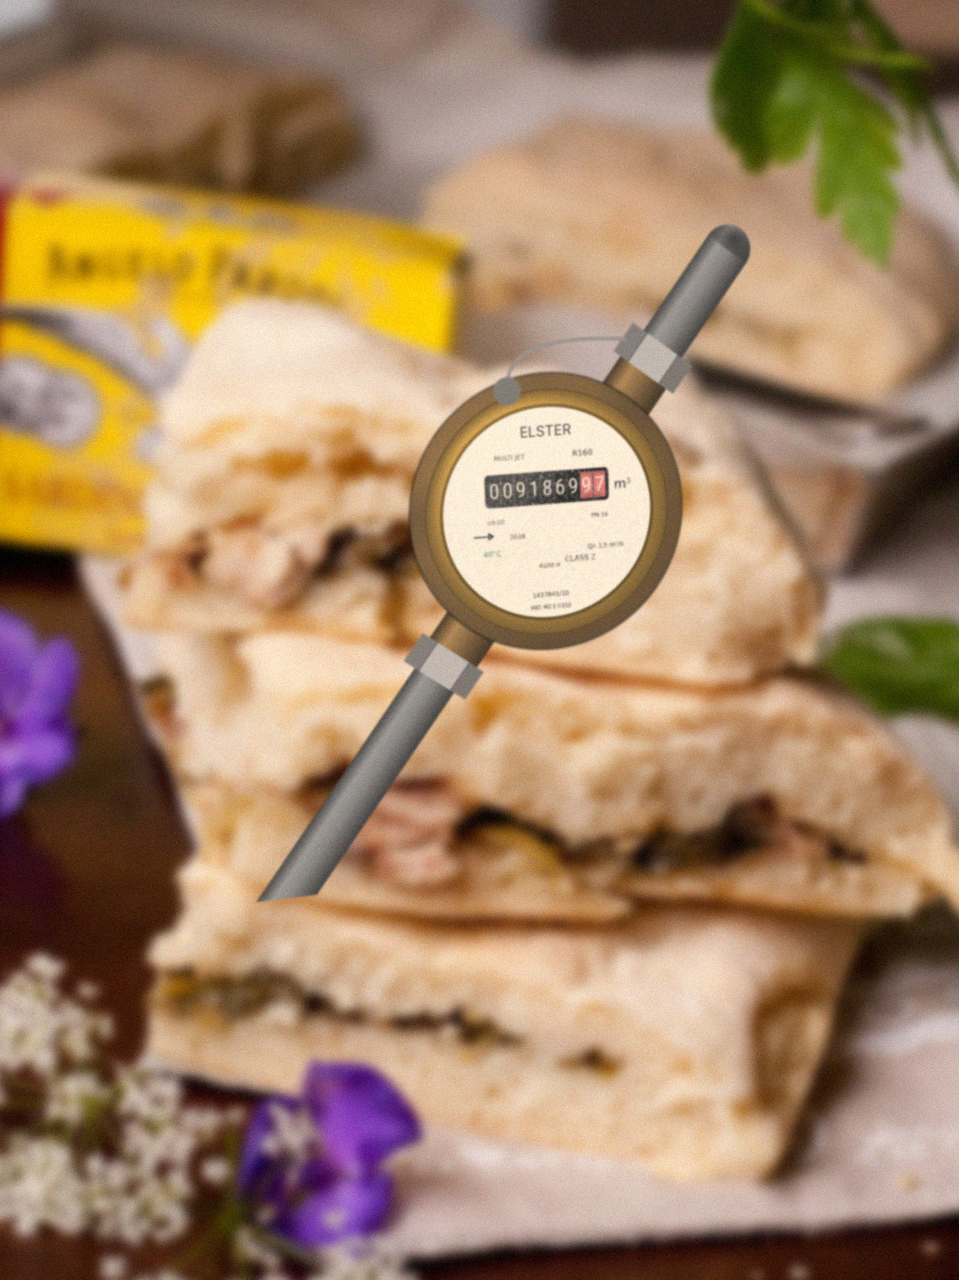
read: 91869.97 m³
